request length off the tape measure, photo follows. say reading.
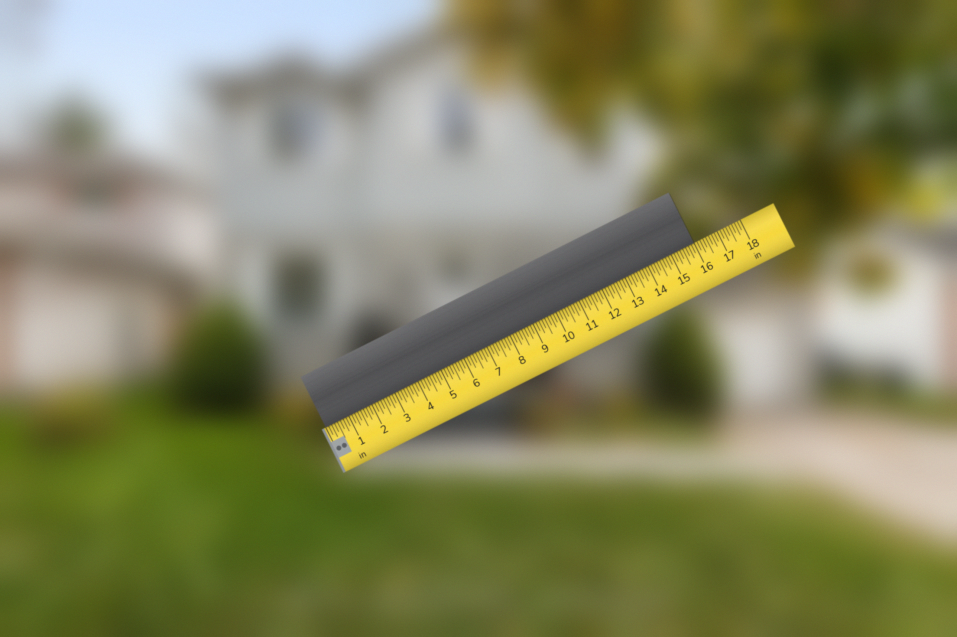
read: 16 in
